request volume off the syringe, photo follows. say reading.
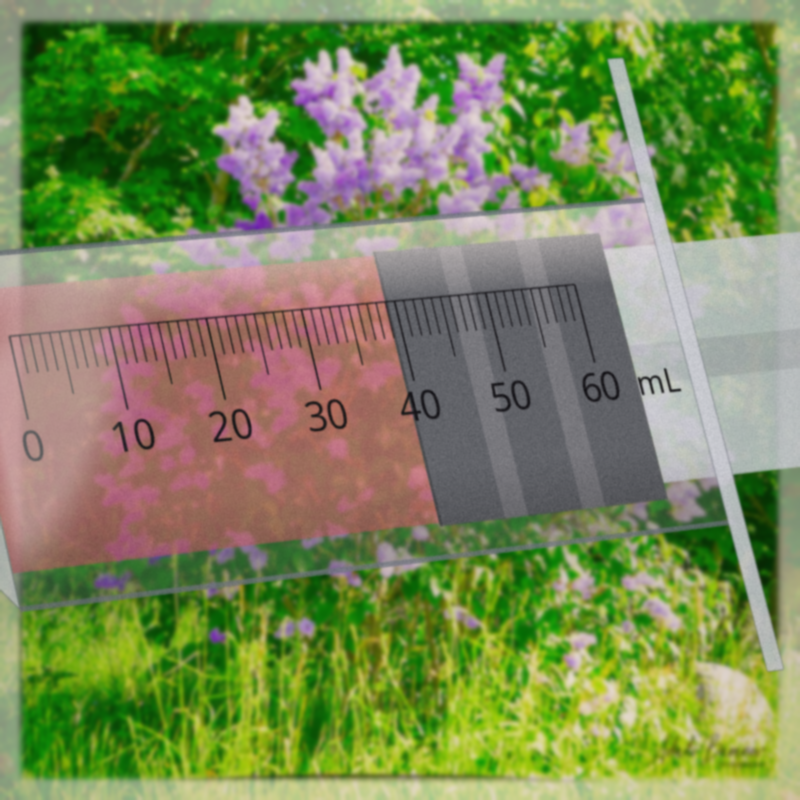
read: 39 mL
